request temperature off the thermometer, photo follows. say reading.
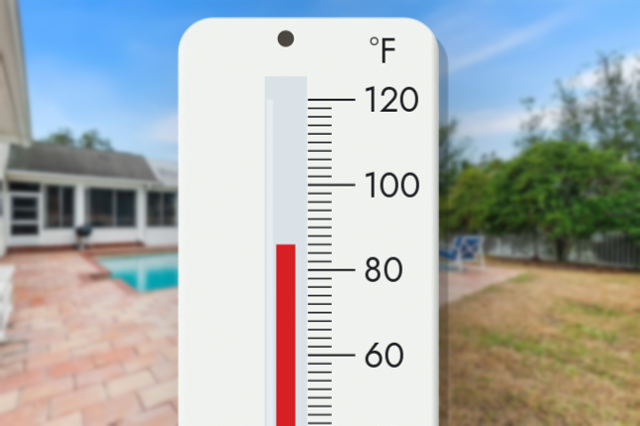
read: 86 °F
